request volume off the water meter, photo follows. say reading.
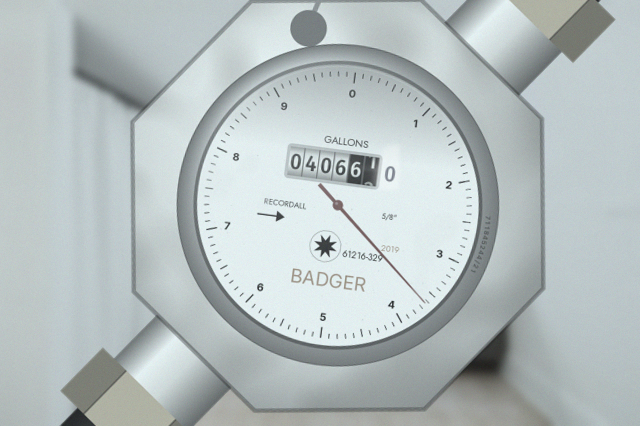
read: 406613.6 gal
